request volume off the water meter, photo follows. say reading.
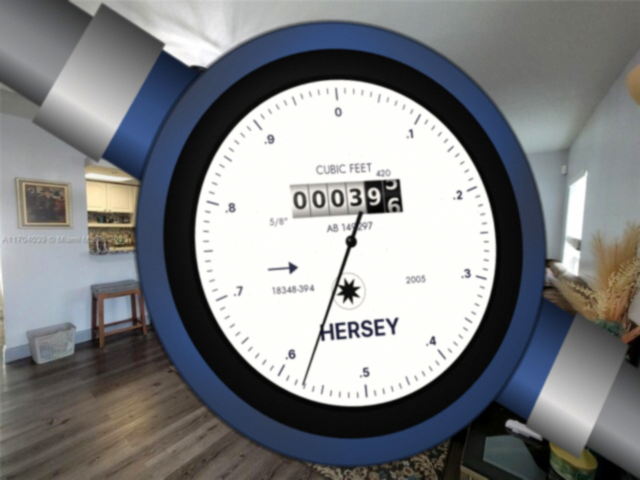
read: 395.57 ft³
